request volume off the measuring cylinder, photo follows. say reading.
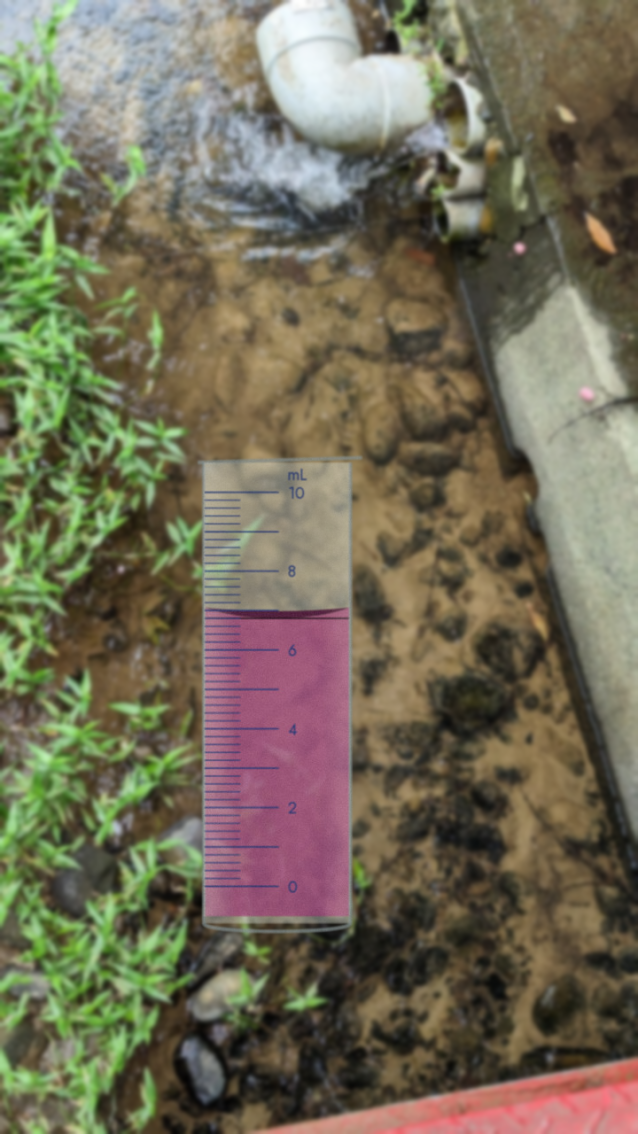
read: 6.8 mL
